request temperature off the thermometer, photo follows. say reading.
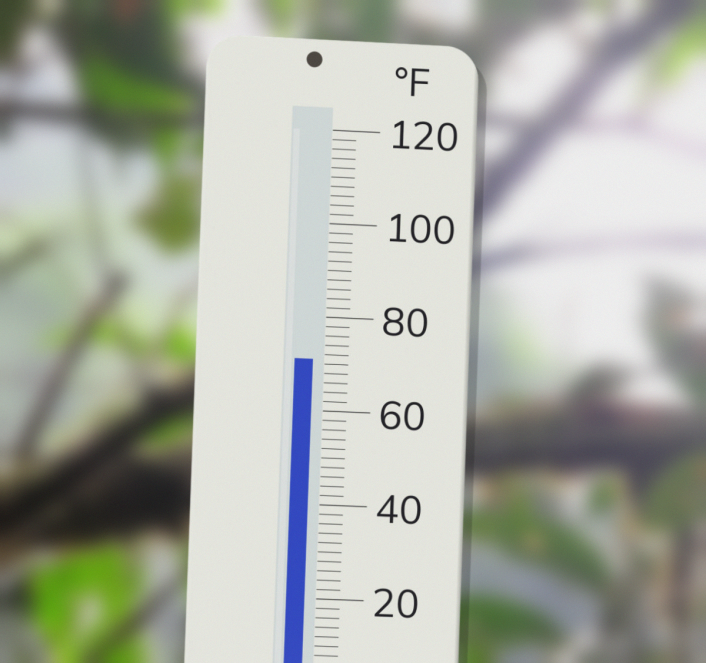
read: 71 °F
